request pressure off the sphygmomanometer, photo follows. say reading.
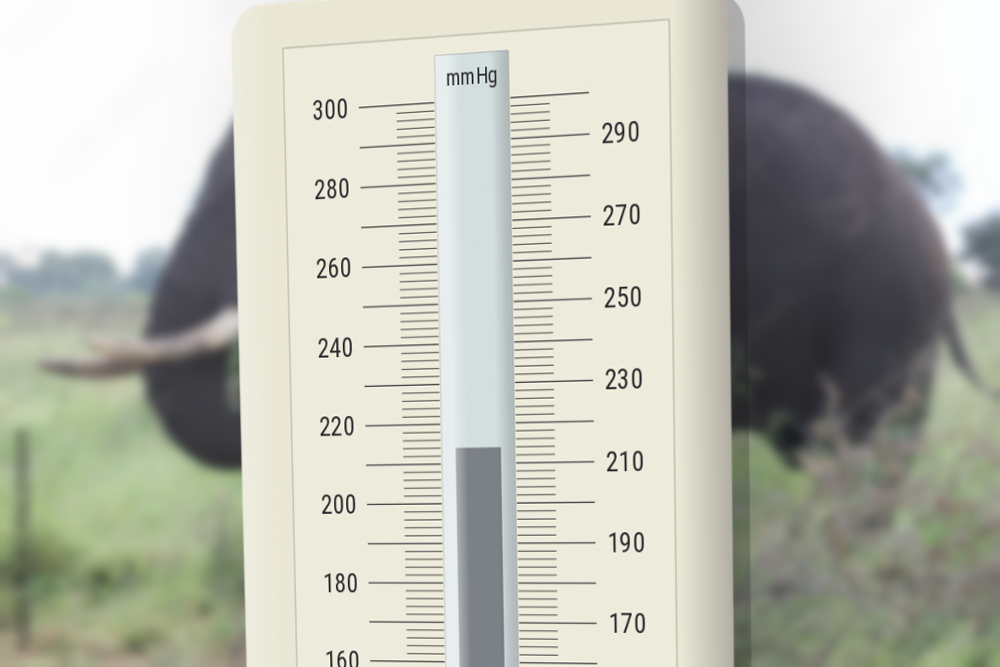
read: 214 mmHg
